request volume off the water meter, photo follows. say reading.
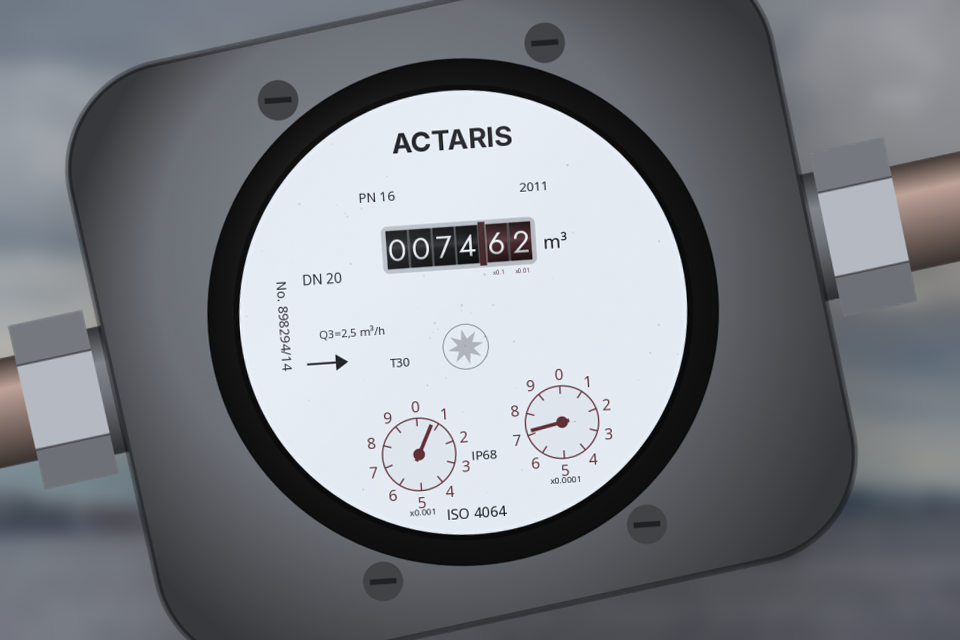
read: 74.6207 m³
